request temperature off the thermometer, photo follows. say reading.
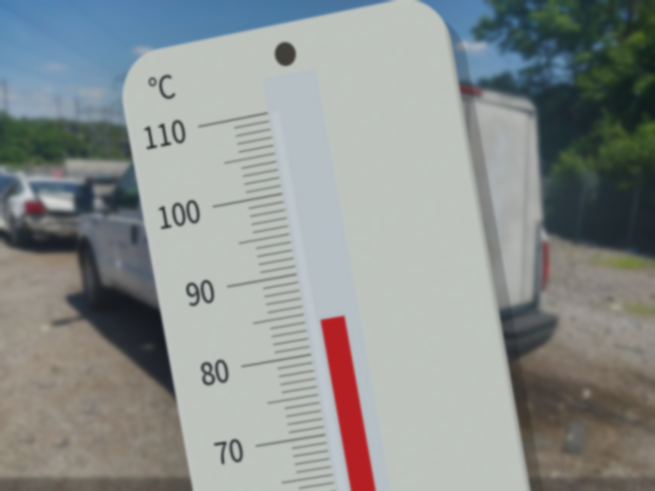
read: 84 °C
